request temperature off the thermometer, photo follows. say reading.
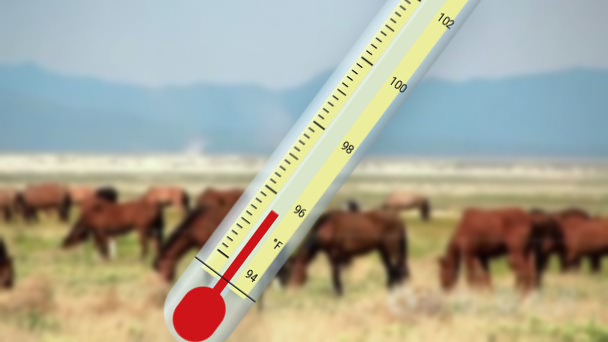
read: 95.6 °F
